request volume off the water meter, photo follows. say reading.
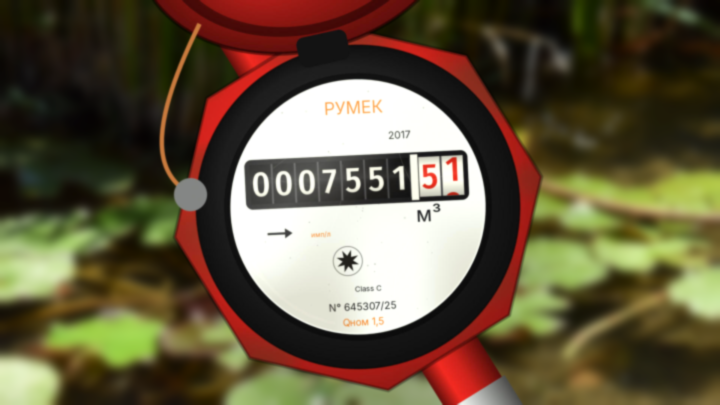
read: 7551.51 m³
